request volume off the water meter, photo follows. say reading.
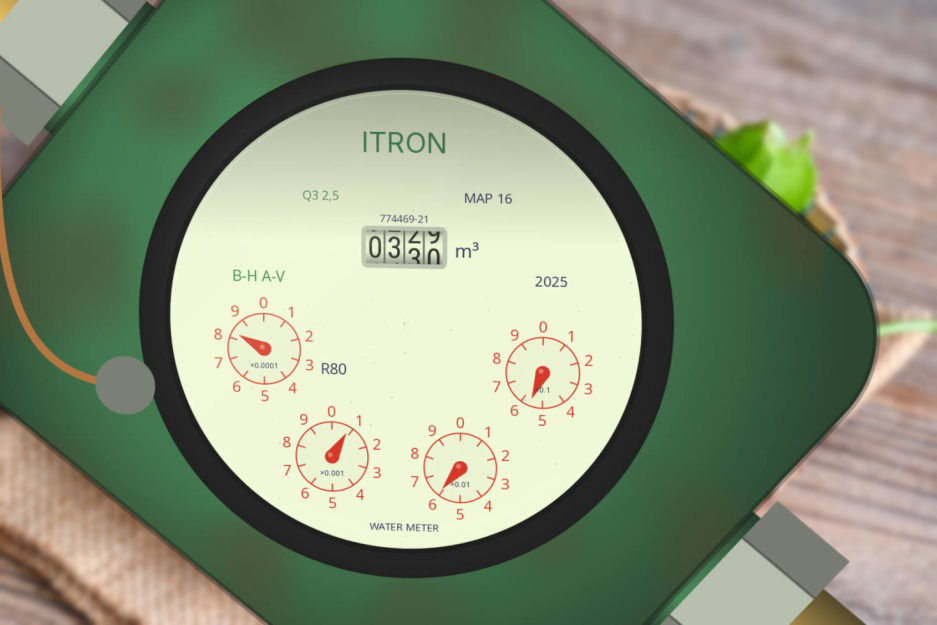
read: 329.5608 m³
